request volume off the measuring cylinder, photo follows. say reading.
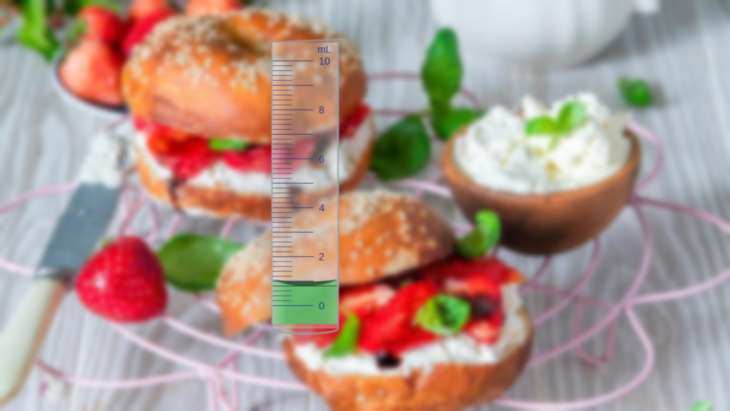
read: 0.8 mL
